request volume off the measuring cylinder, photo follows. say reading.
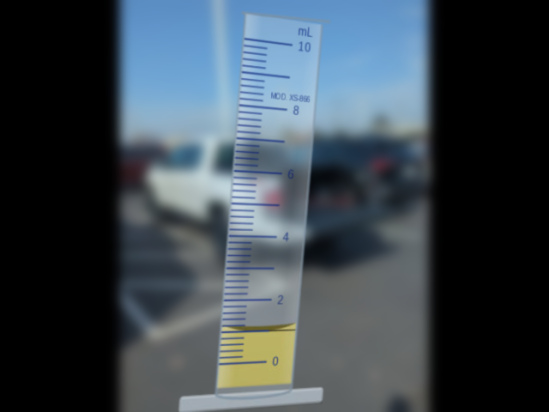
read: 1 mL
